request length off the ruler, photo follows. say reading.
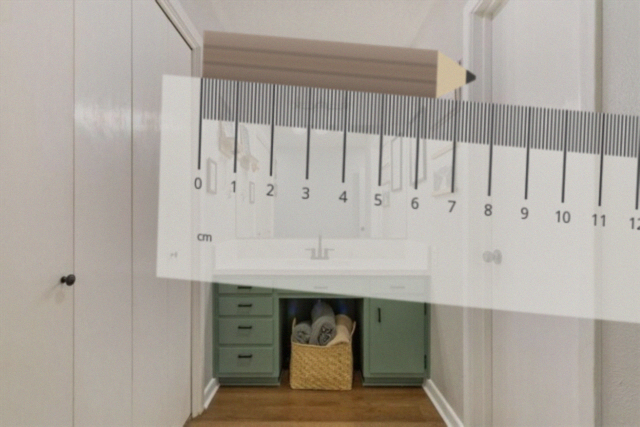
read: 7.5 cm
